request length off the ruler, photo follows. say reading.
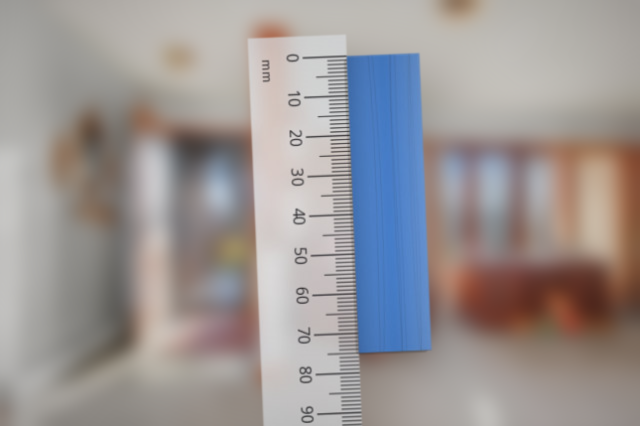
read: 75 mm
